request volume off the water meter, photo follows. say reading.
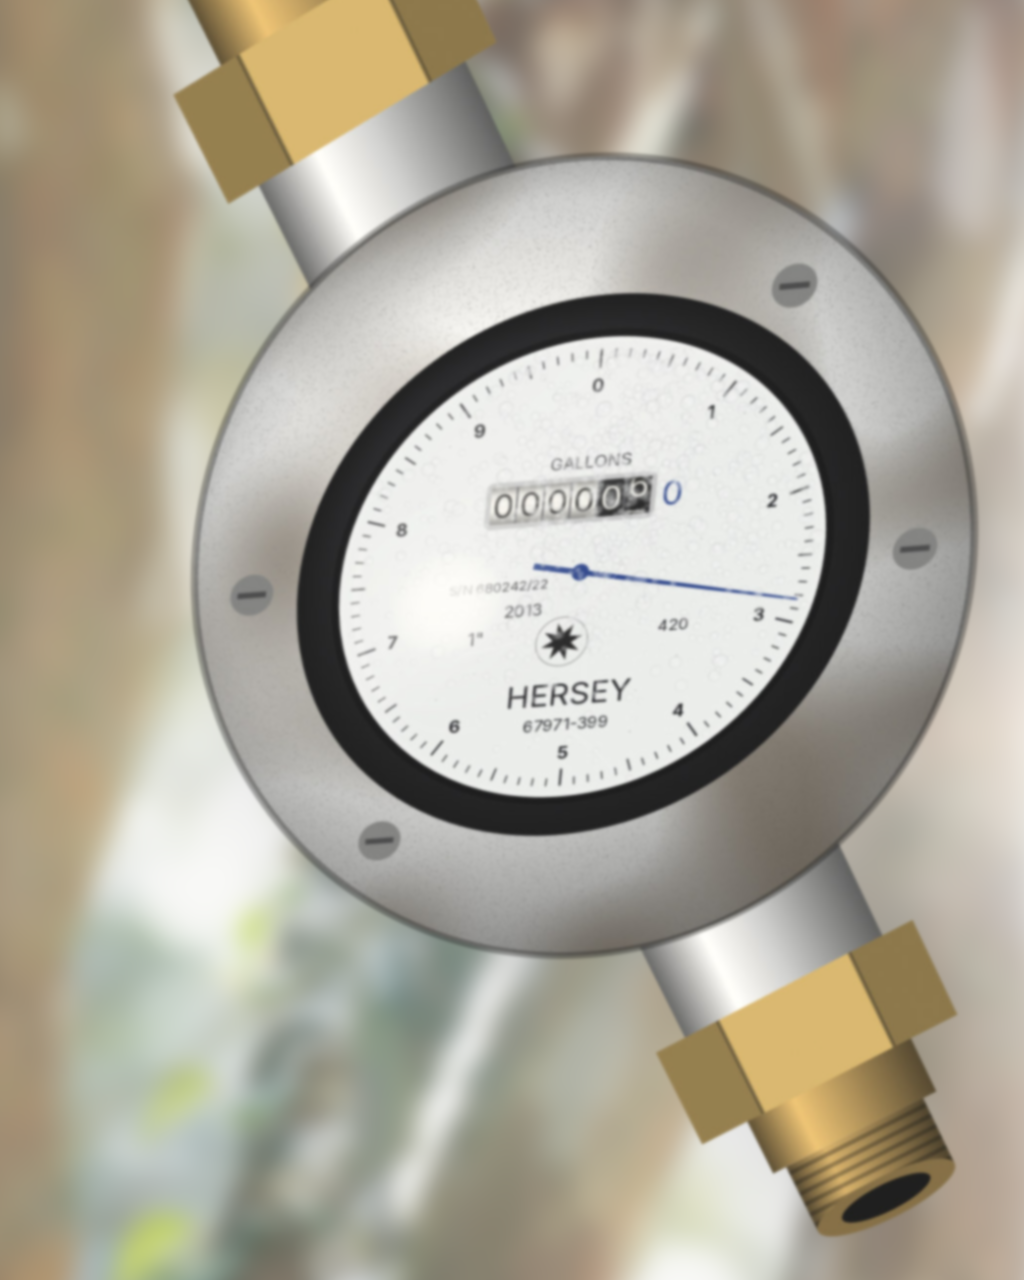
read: 62.8 gal
